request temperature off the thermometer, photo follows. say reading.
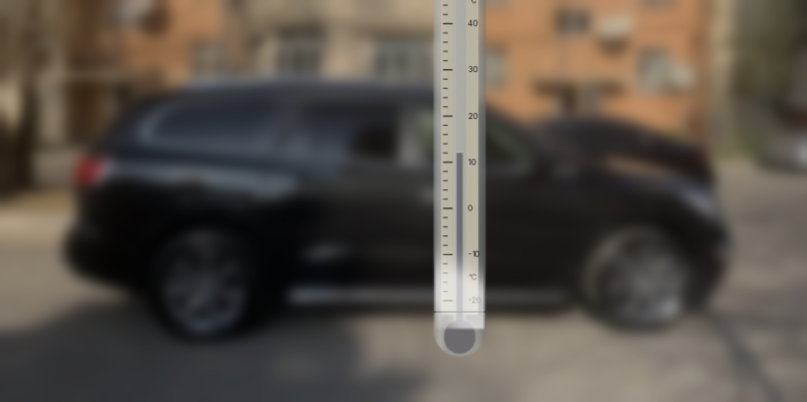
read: 12 °C
